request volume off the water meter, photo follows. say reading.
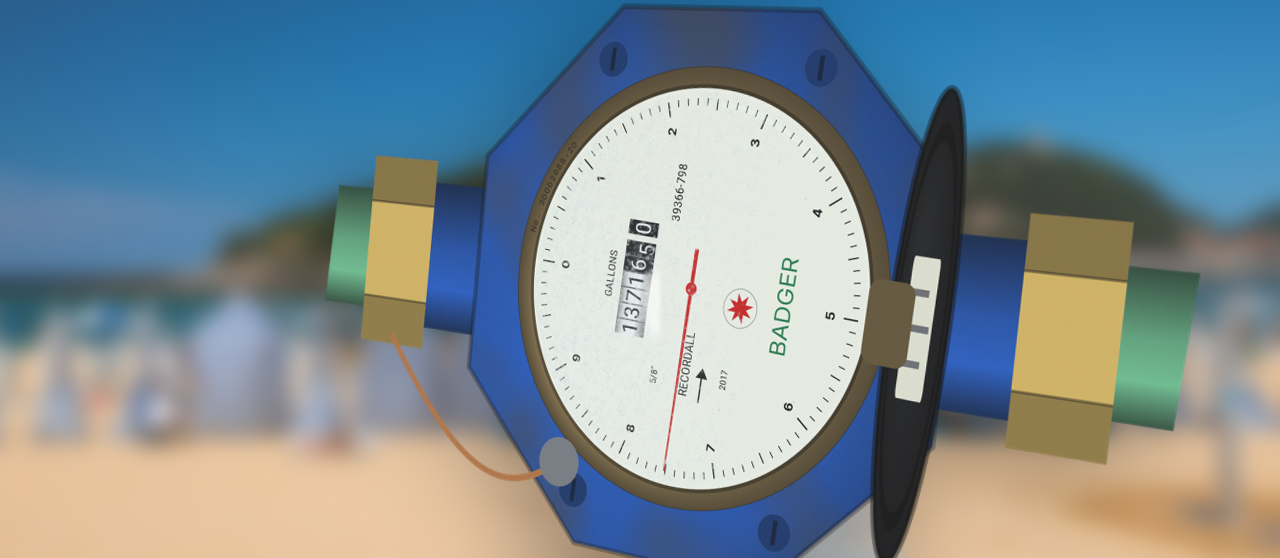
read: 1371647.5 gal
